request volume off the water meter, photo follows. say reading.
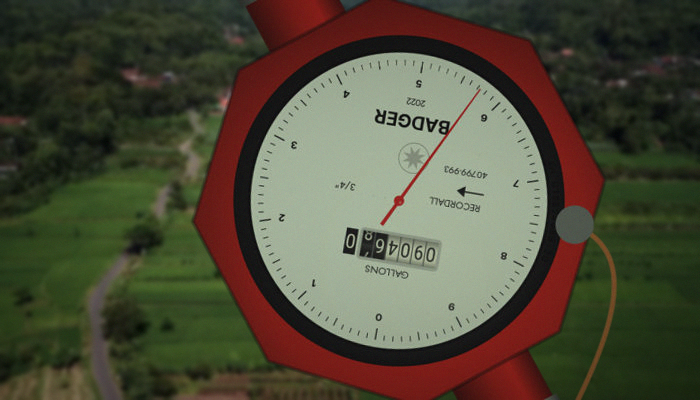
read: 904675.7 gal
